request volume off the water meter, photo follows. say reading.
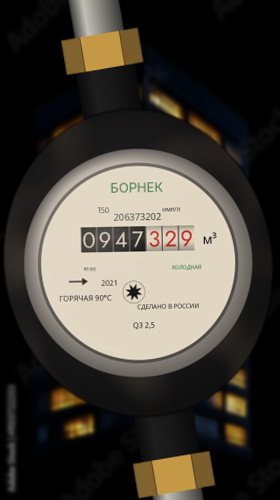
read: 947.329 m³
